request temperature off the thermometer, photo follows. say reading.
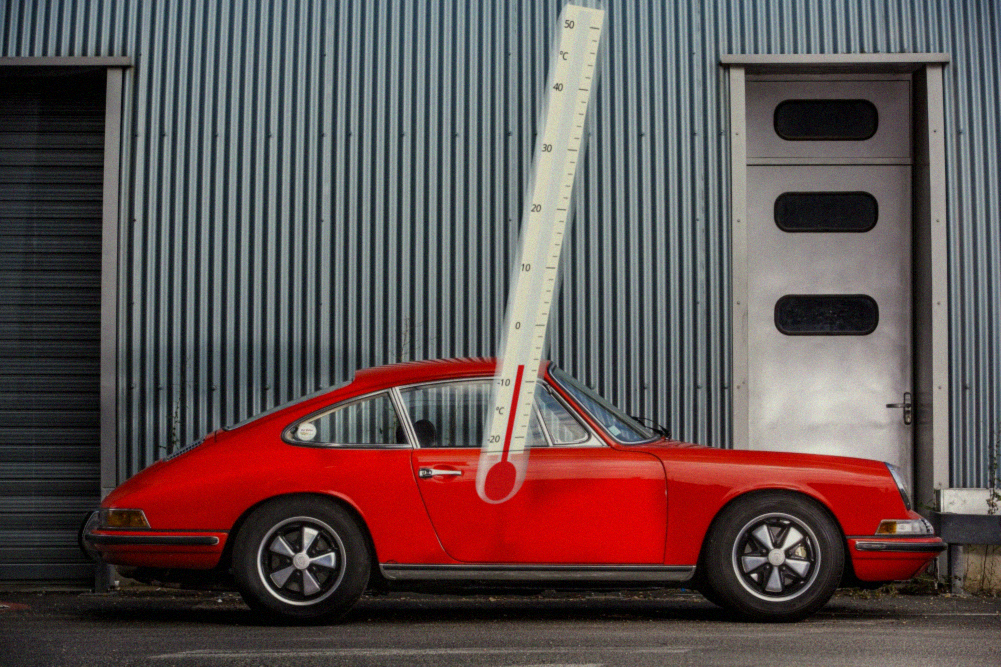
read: -7 °C
